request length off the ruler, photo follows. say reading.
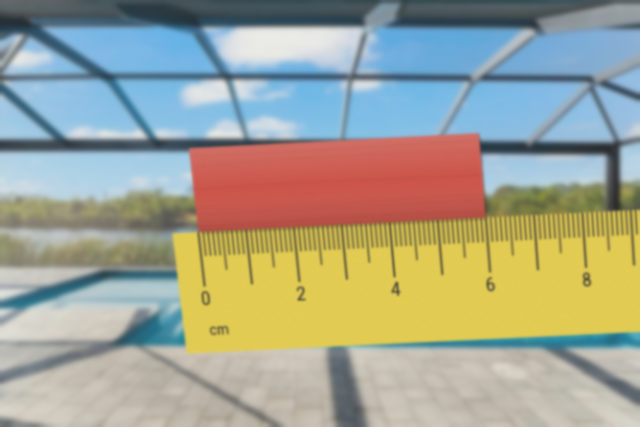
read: 6 cm
